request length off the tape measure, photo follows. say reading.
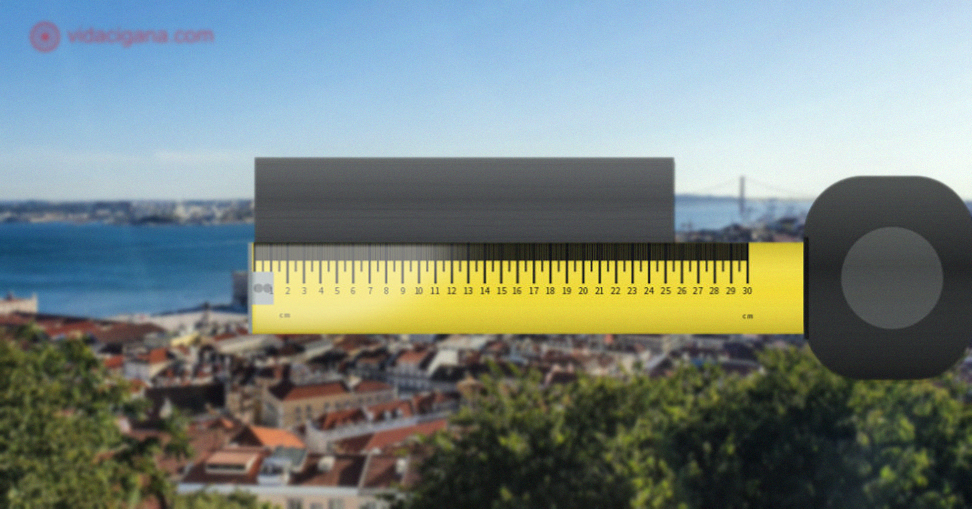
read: 25.5 cm
